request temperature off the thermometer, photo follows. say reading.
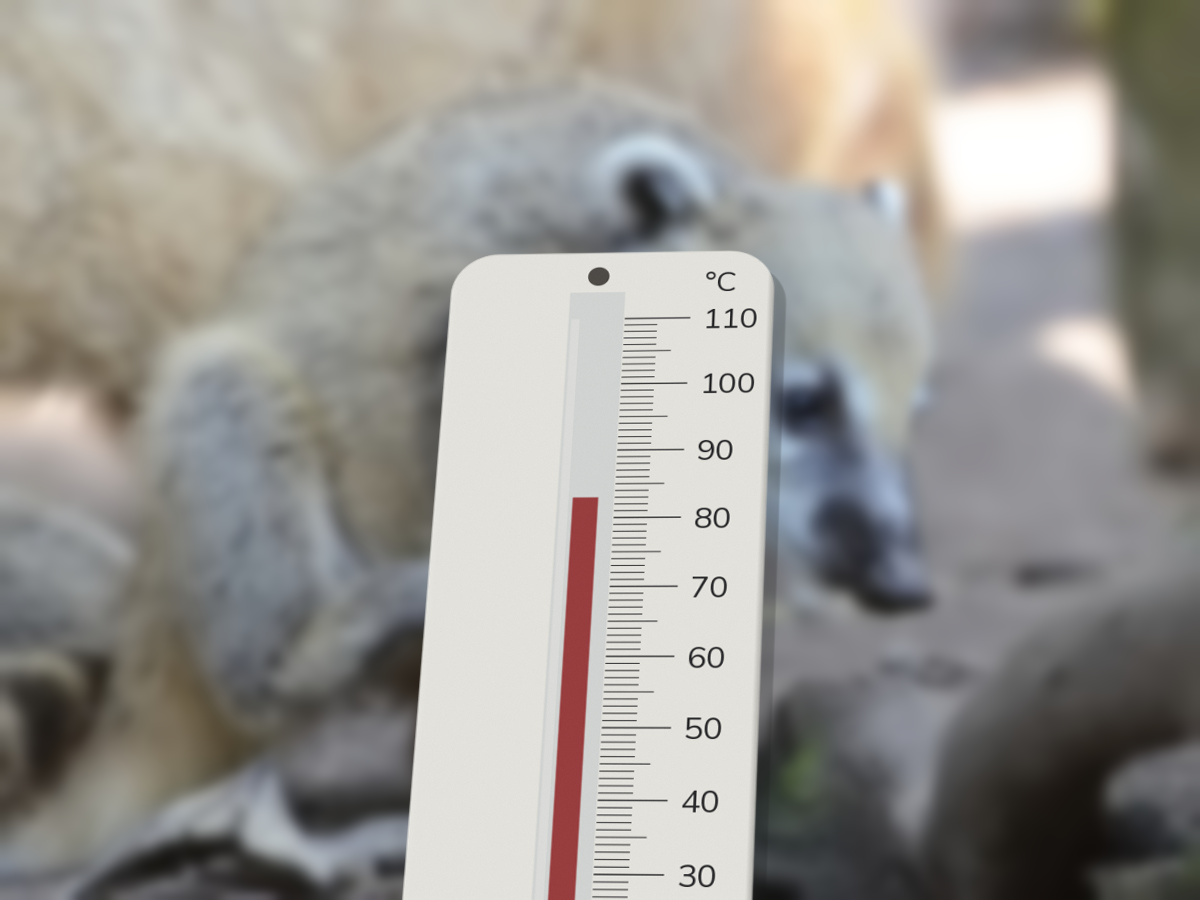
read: 83 °C
